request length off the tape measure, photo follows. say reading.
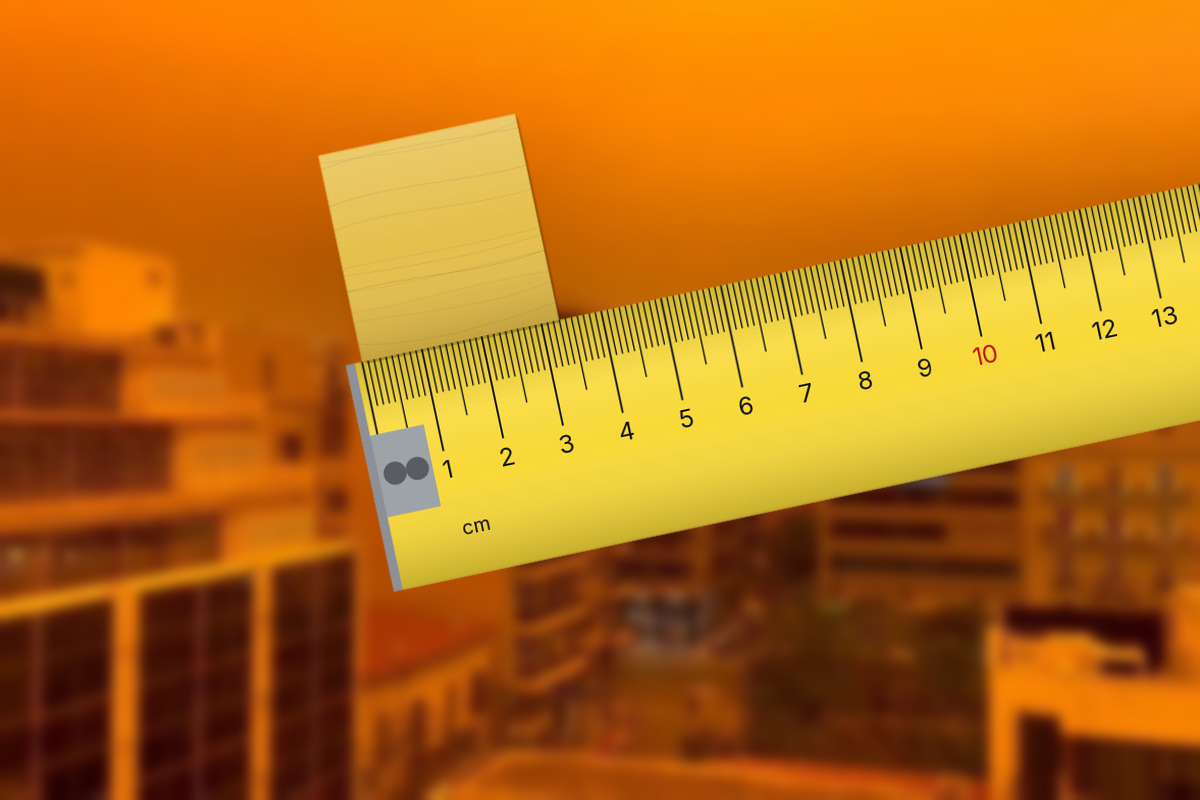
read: 3.3 cm
